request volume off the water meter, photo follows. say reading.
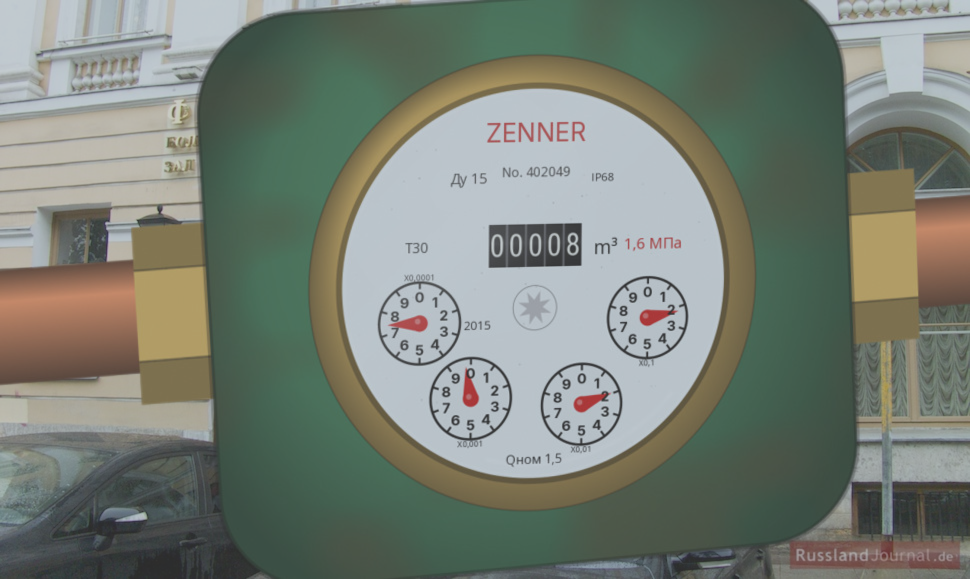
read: 8.2197 m³
